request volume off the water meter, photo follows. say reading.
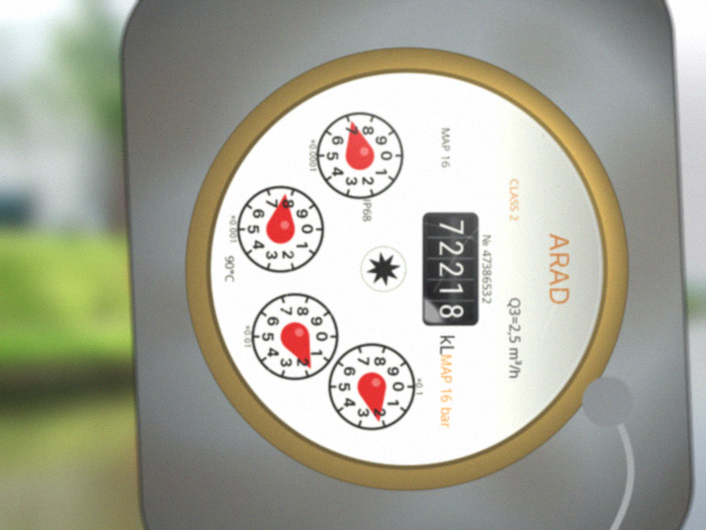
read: 72218.2177 kL
